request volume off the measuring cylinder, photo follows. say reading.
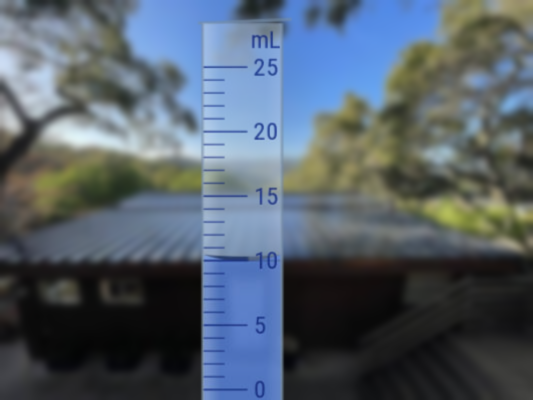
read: 10 mL
